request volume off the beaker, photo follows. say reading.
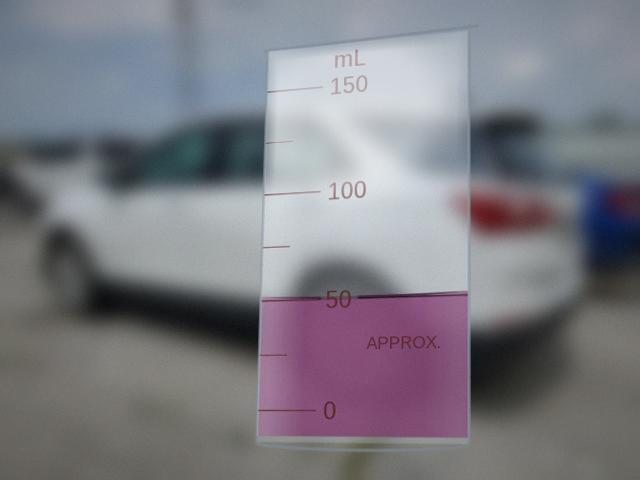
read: 50 mL
